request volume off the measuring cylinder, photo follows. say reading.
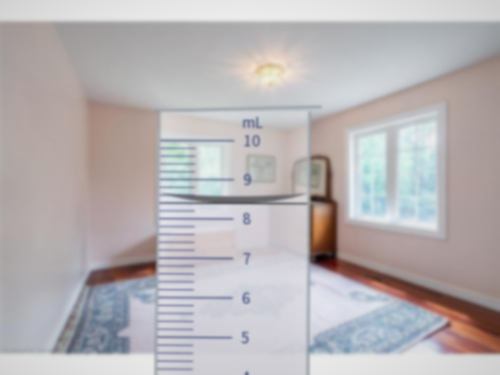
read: 8.4 mL
